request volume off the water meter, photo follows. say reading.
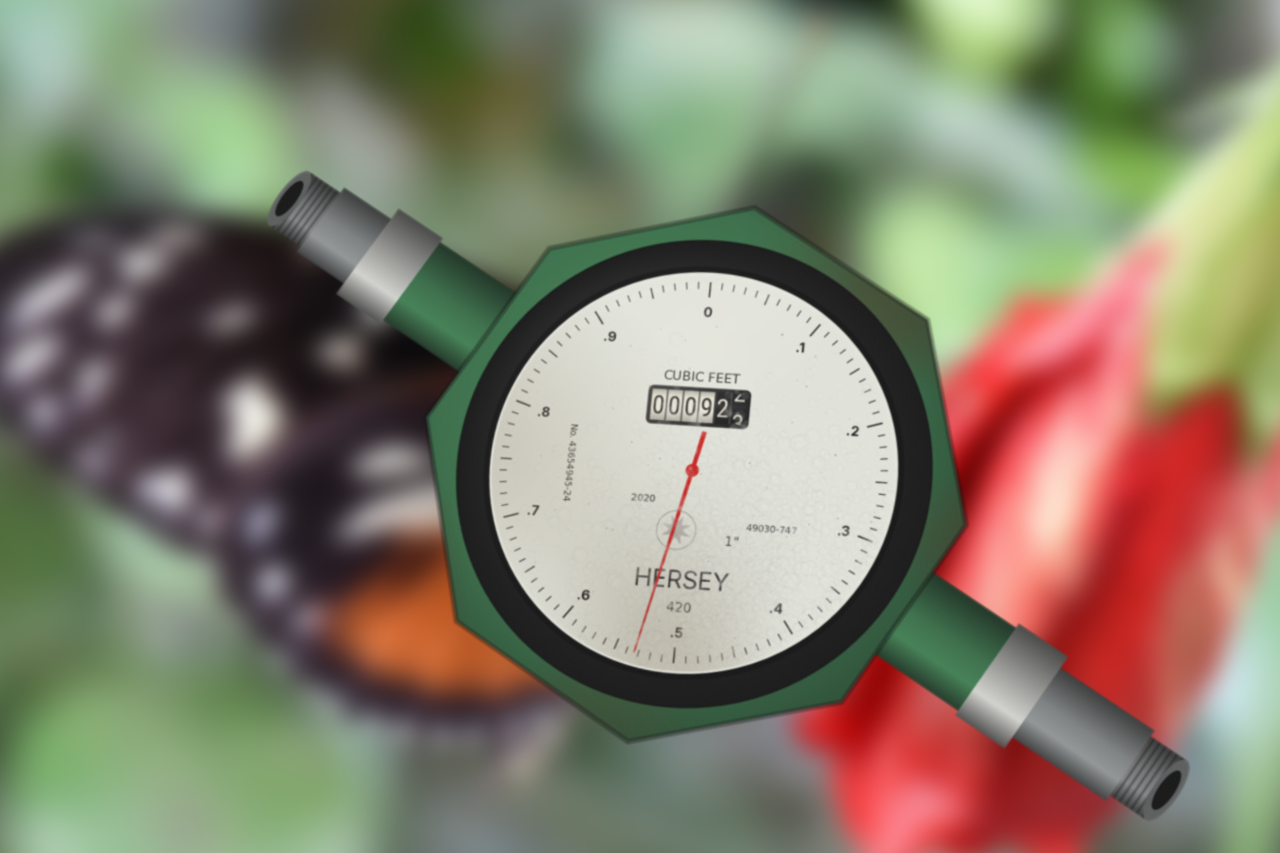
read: 922.53 ft³
